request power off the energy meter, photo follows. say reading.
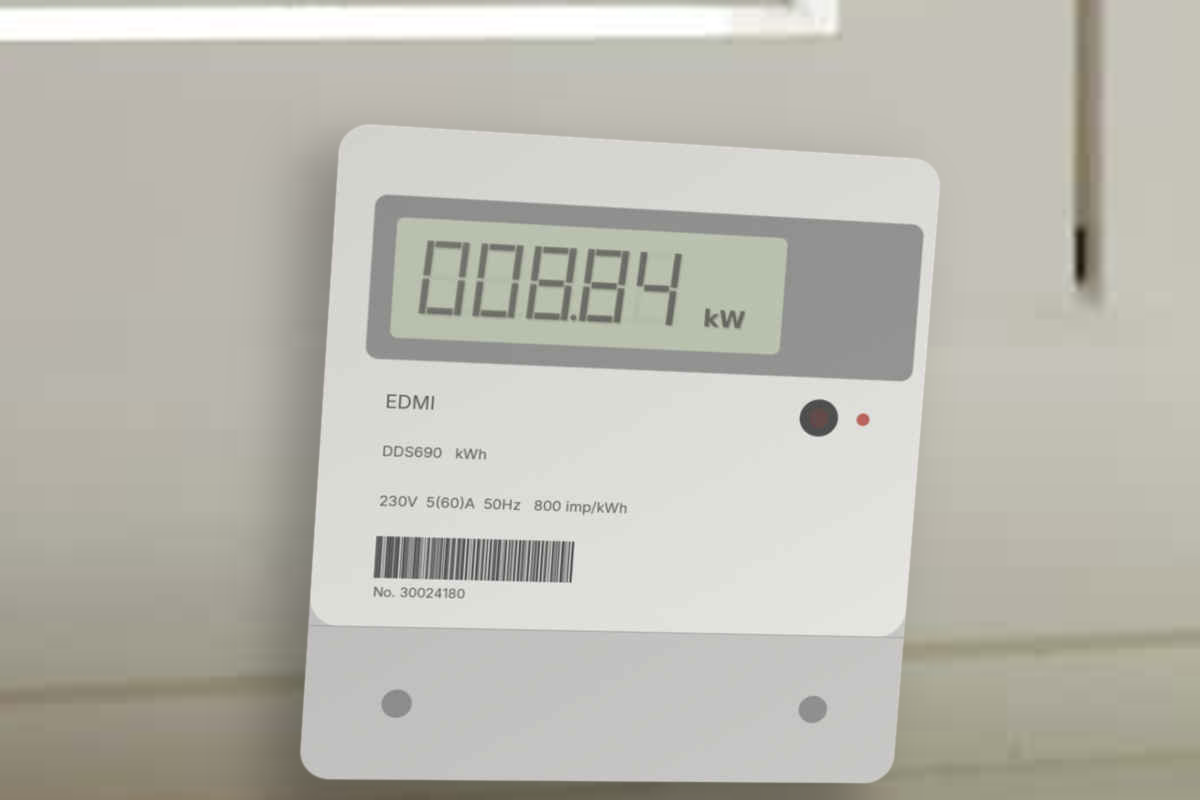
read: 8.84 kW
